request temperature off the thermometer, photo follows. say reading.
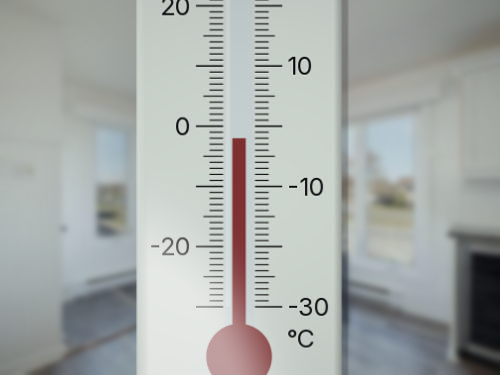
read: -2 °C
